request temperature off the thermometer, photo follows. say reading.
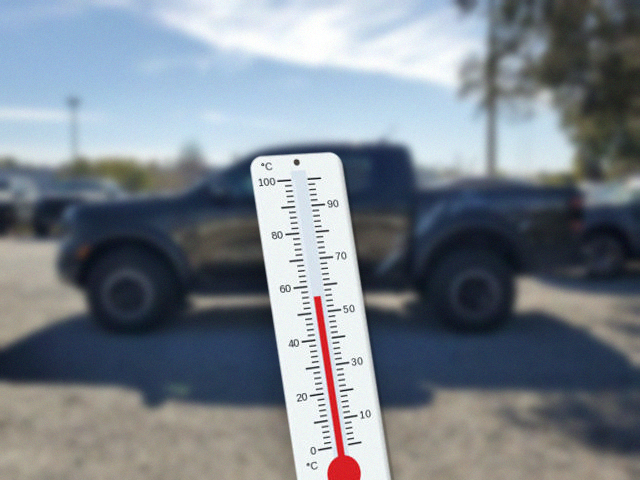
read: 56 °C
